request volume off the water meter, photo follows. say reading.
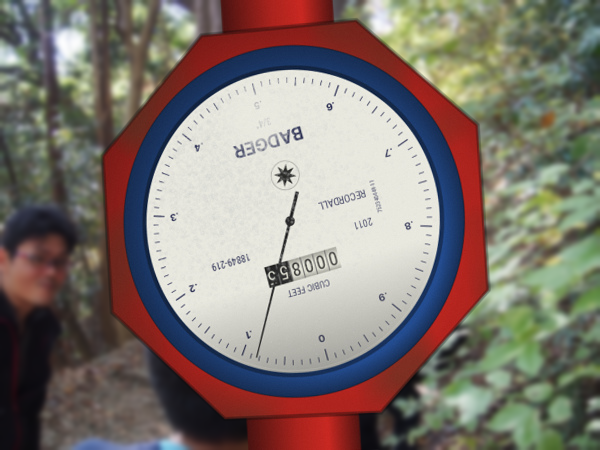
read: 855.08 ft³
